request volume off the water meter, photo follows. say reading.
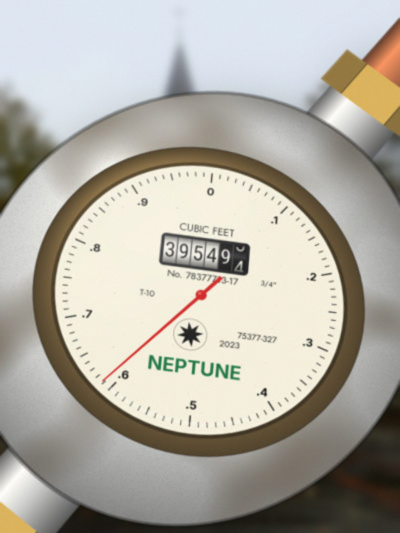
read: 395493.61 ft³
